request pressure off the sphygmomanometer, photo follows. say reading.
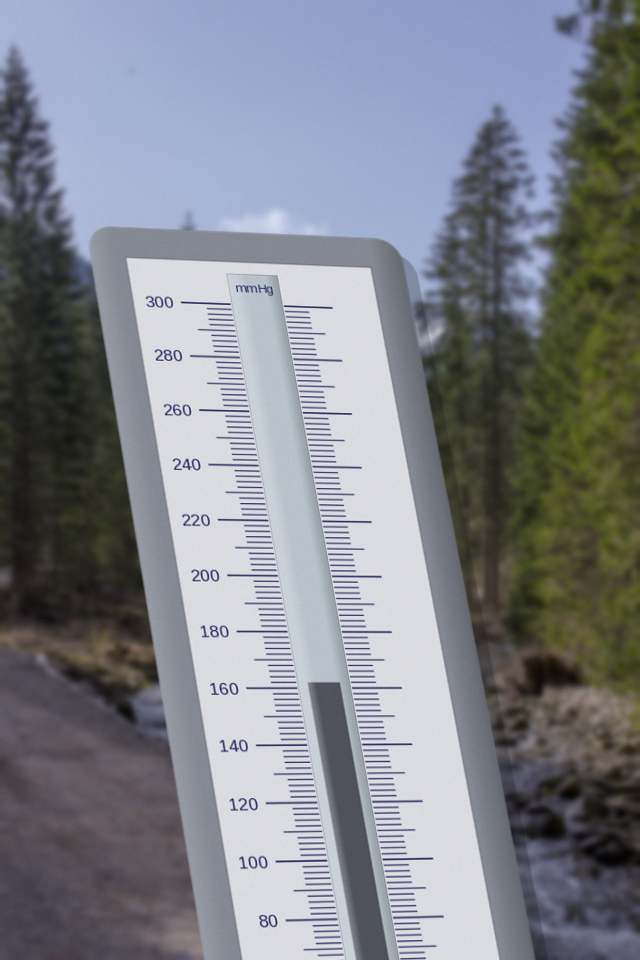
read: 162 mmHg
